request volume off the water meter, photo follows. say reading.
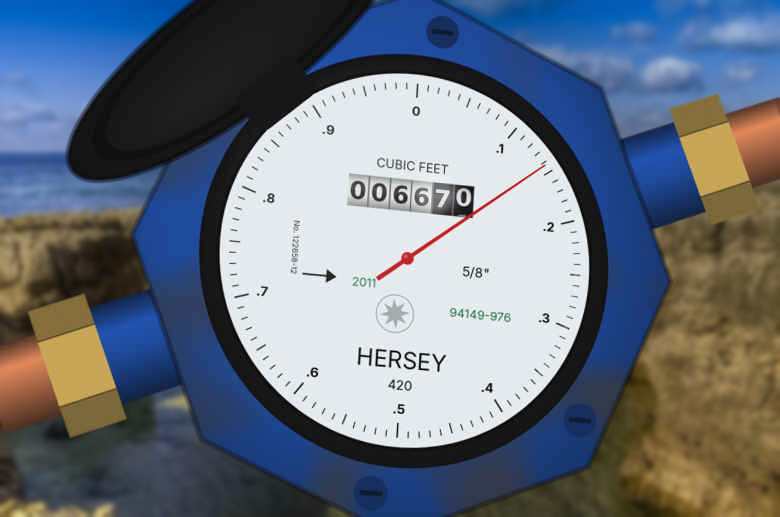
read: 6670.14 ft³
